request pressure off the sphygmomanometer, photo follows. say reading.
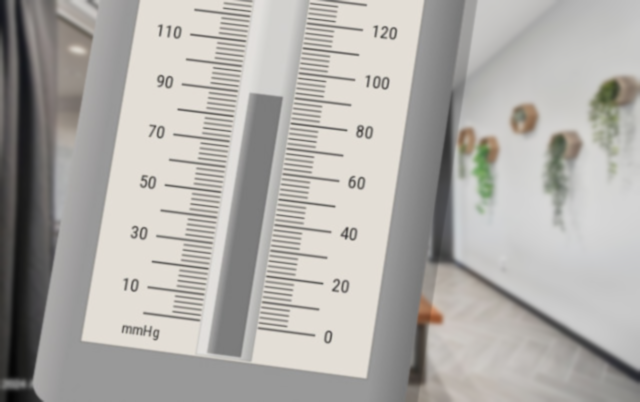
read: 90 mmHg
